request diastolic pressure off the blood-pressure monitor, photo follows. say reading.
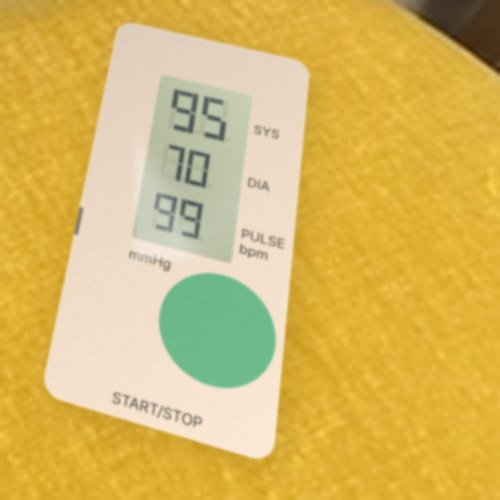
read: 70 mmHg
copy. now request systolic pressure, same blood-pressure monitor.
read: 95 mmHg
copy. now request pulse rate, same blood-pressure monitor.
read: 99 bpm
